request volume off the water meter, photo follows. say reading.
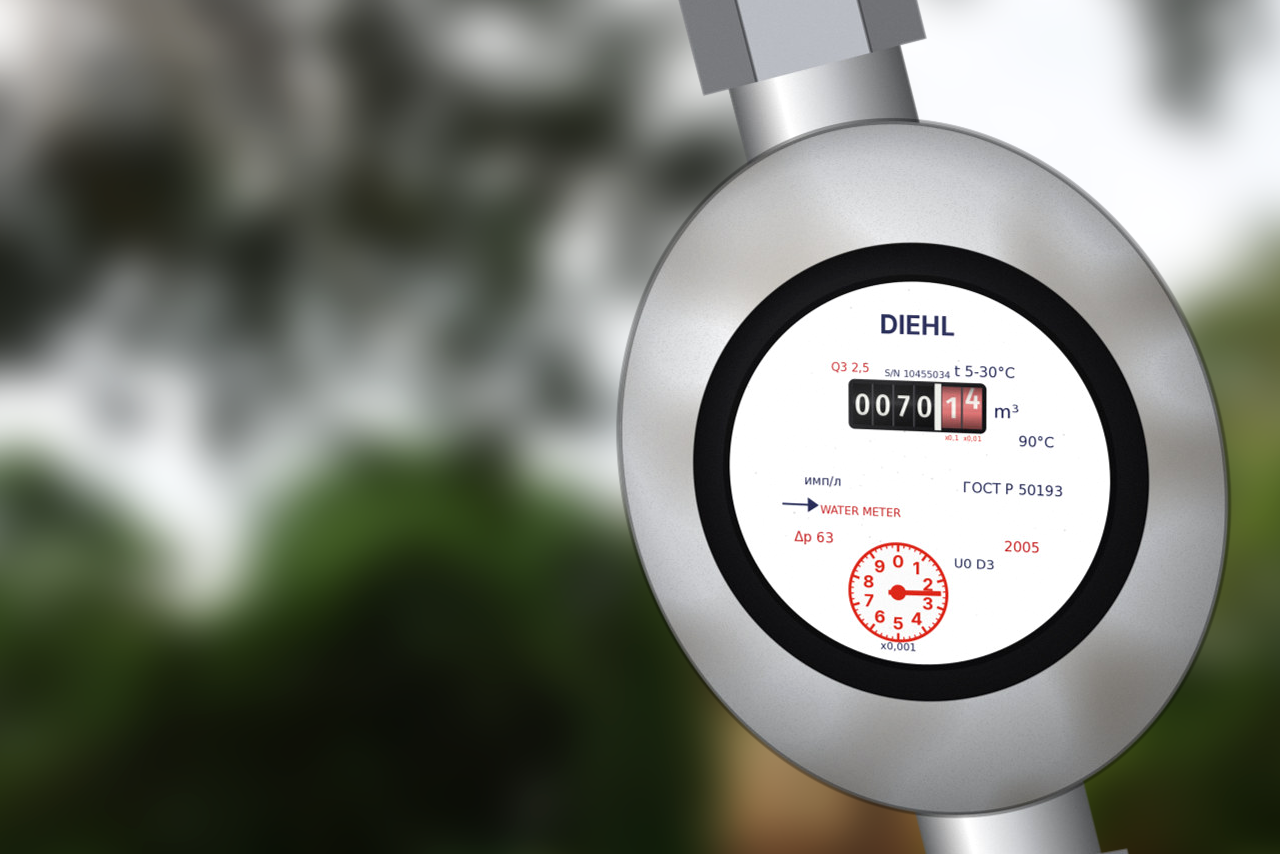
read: 70.142 m³
